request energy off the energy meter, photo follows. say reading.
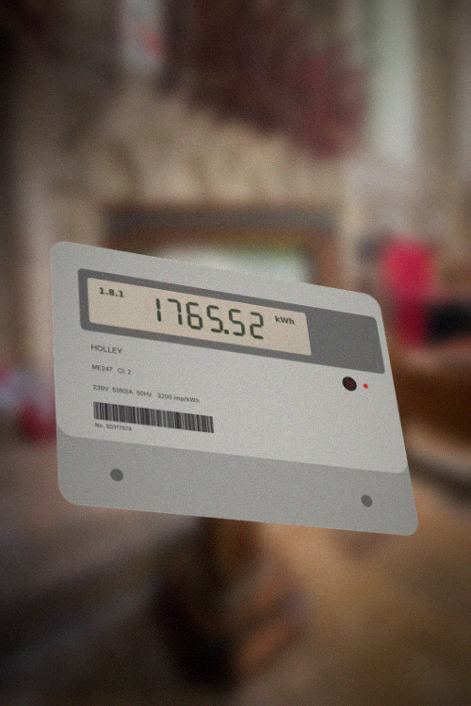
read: 1765.52 kWh
